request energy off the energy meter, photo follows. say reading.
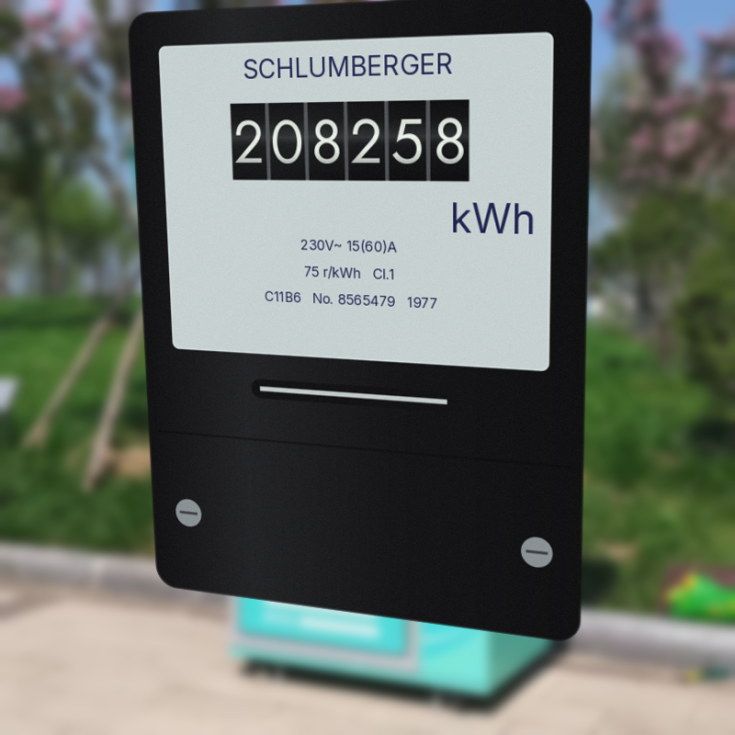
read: 208258 kWh
